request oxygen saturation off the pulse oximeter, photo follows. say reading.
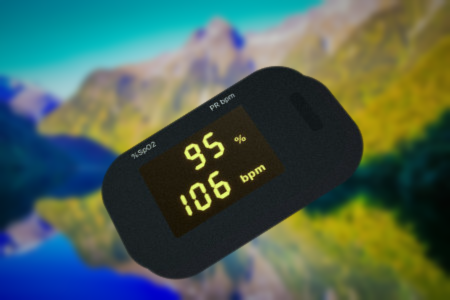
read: 95 %
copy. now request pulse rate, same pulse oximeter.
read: 106 bpm
